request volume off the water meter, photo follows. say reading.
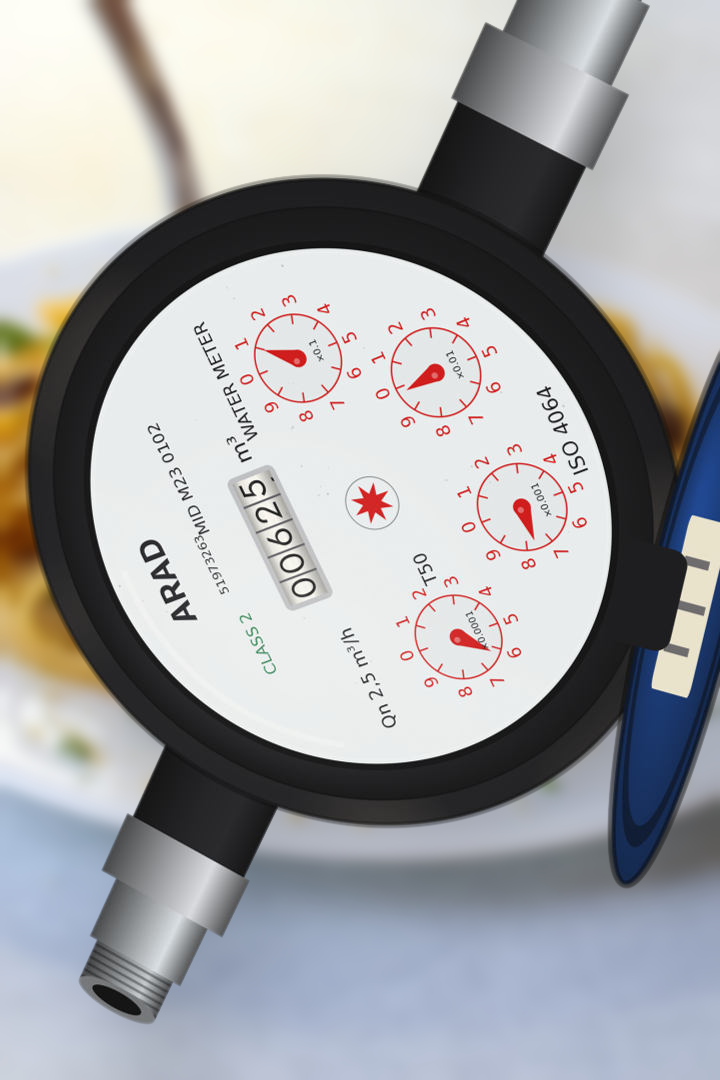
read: 625.0976 m³
